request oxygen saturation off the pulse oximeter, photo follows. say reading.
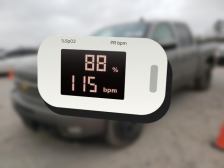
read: 88 %
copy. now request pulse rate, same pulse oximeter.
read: 115 bpm
